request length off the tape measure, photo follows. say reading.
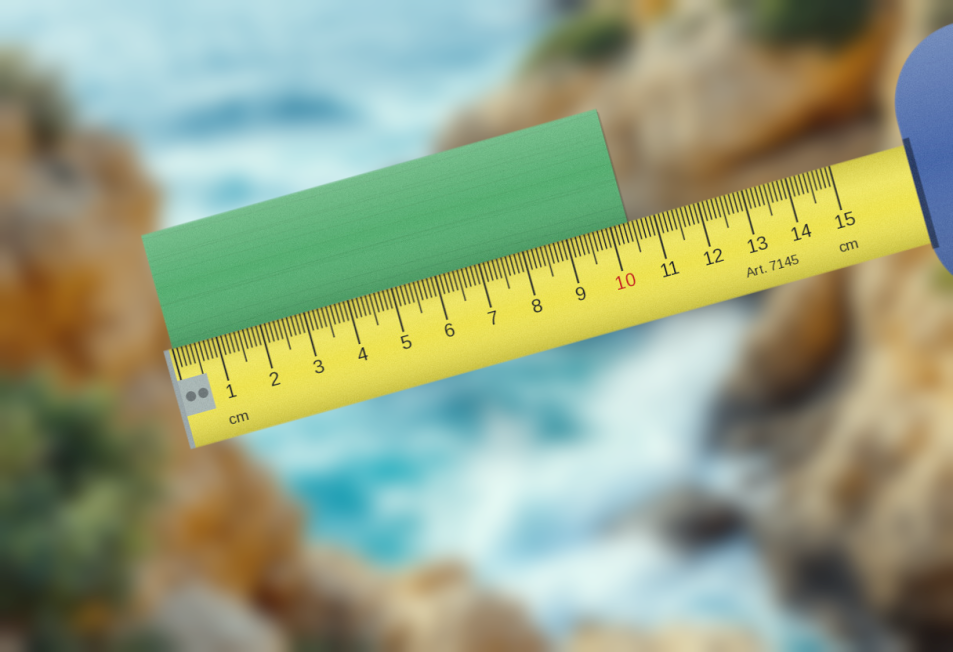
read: 10.4 cm
